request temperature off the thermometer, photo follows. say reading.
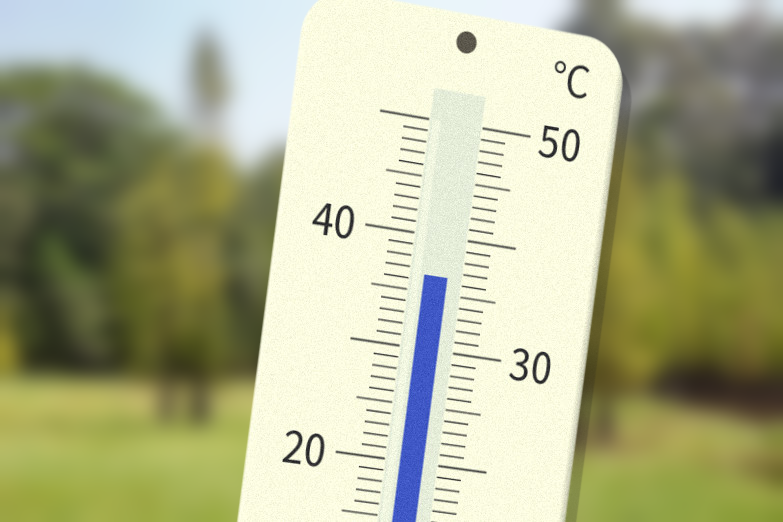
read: 36.5 °C
